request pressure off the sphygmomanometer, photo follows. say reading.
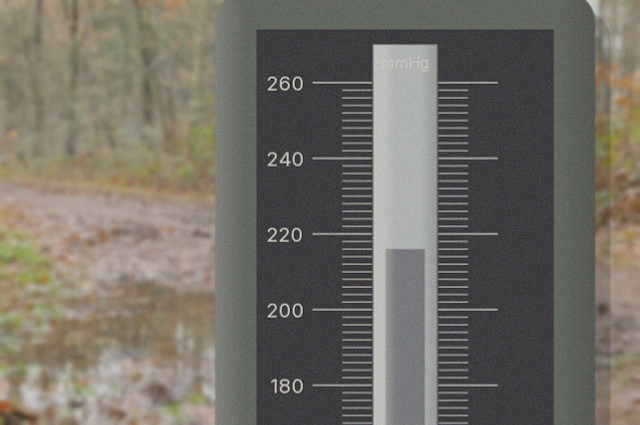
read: 216 mmHg
